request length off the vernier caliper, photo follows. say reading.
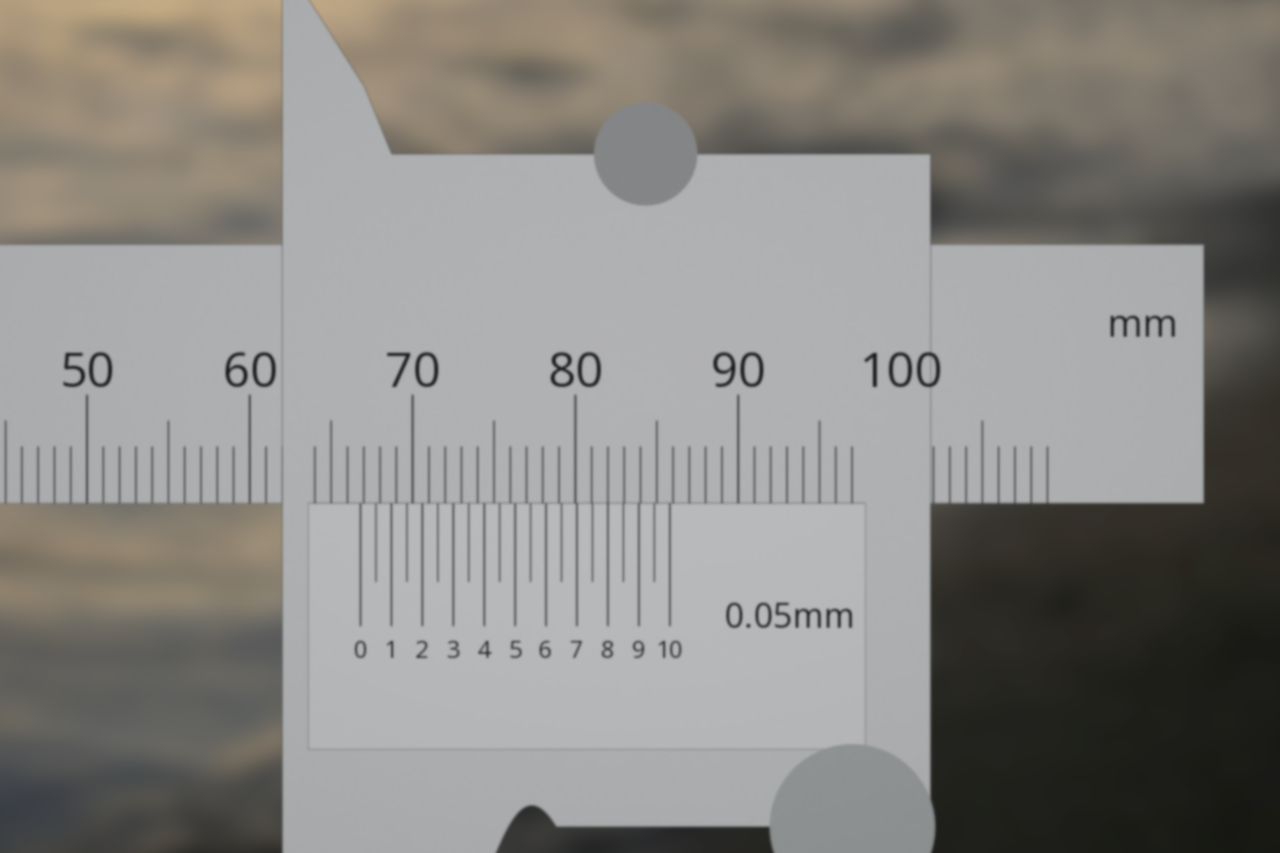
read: 66.8 mm
